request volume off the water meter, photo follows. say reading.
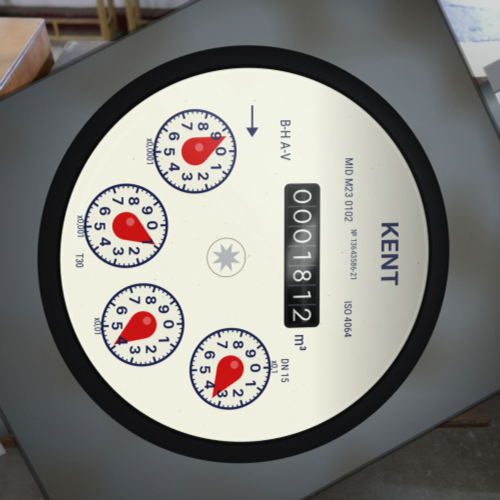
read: 1812.3409 m³
